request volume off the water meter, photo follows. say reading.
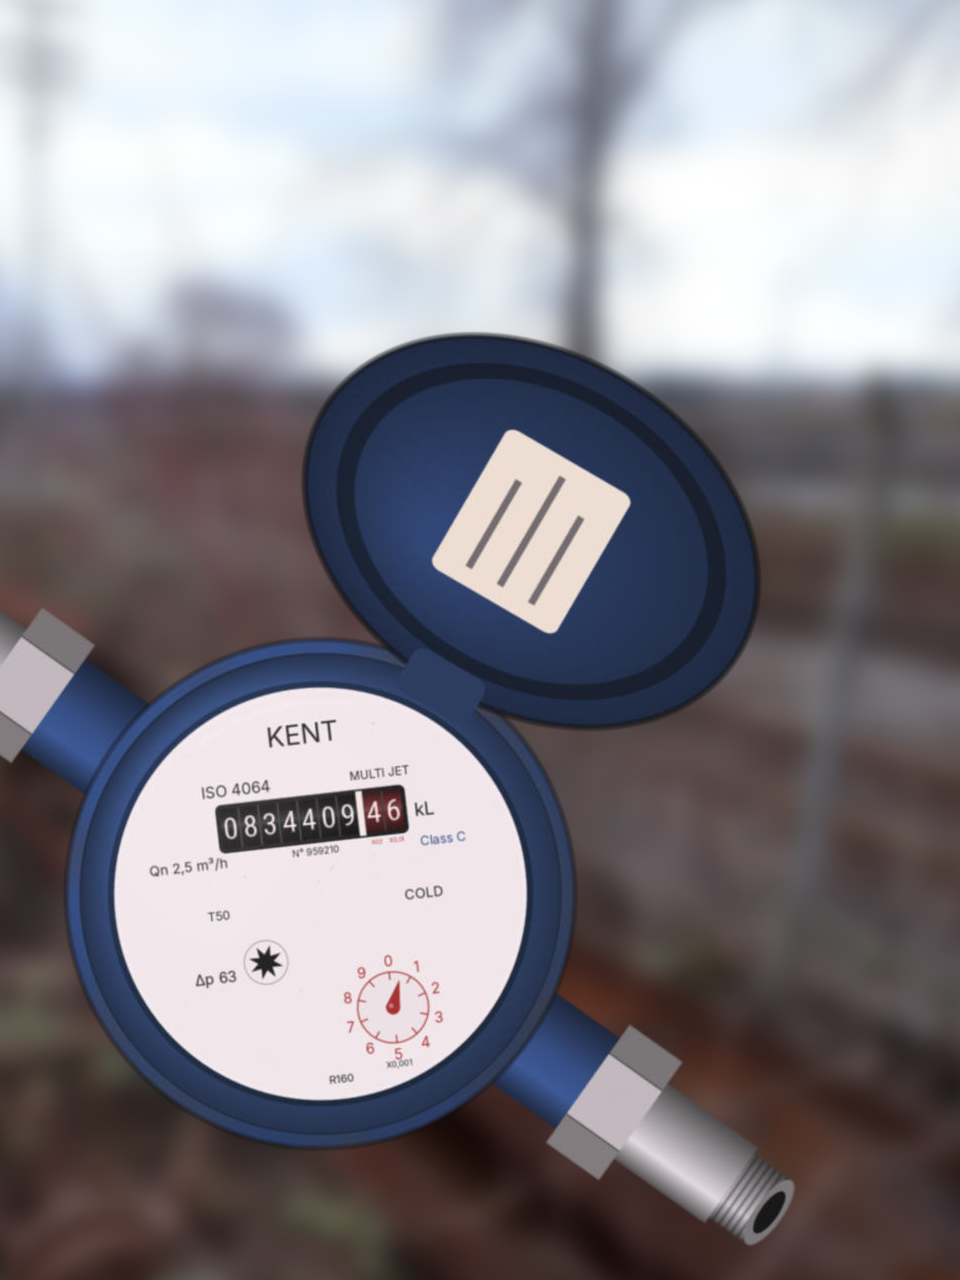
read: 834409.460 kL
